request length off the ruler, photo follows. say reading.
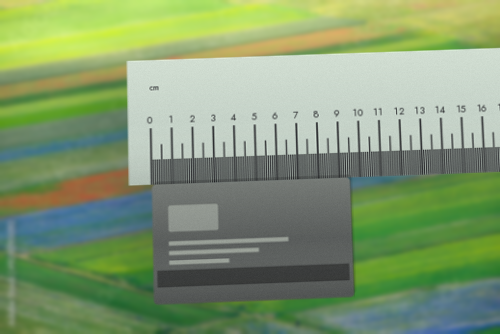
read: 9.5 cm
